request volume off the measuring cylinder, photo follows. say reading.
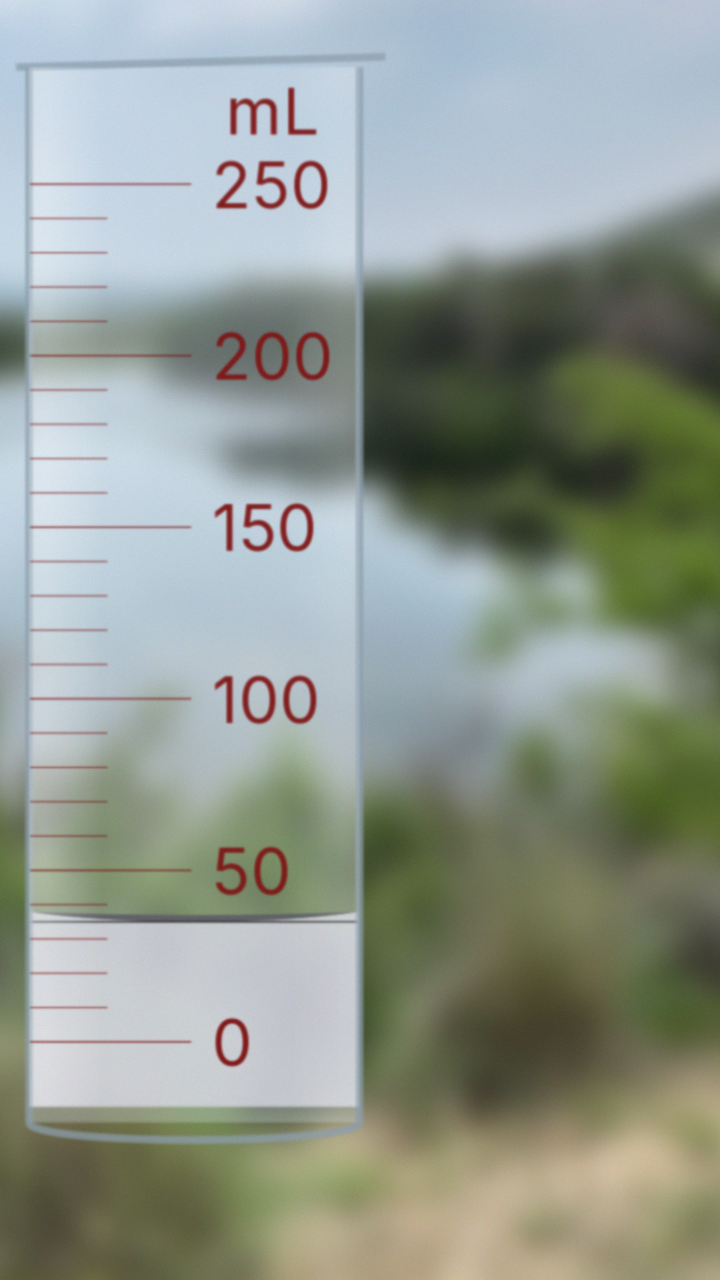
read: 35 mL
